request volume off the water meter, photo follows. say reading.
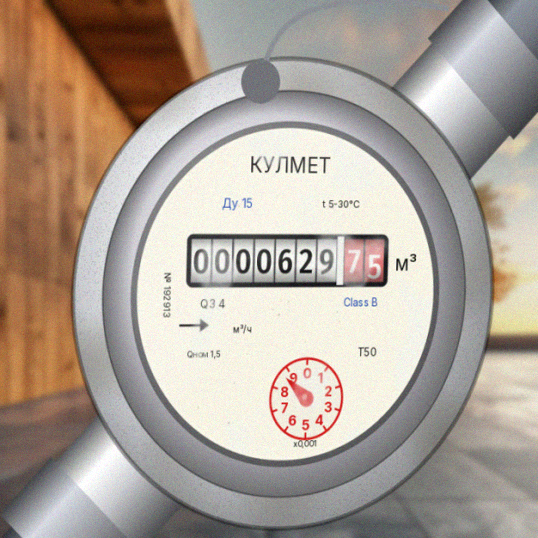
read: 629.748 m³
